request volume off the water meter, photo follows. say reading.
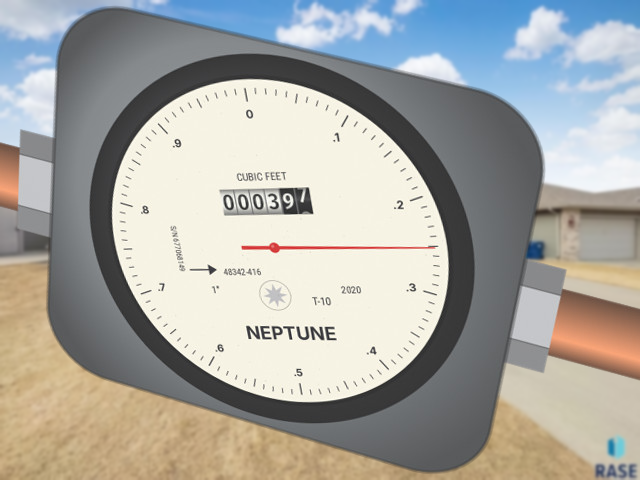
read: 397.25 ft³
